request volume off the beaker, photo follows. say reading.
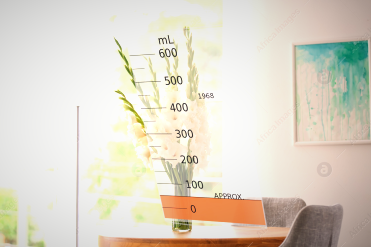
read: 50 mL
